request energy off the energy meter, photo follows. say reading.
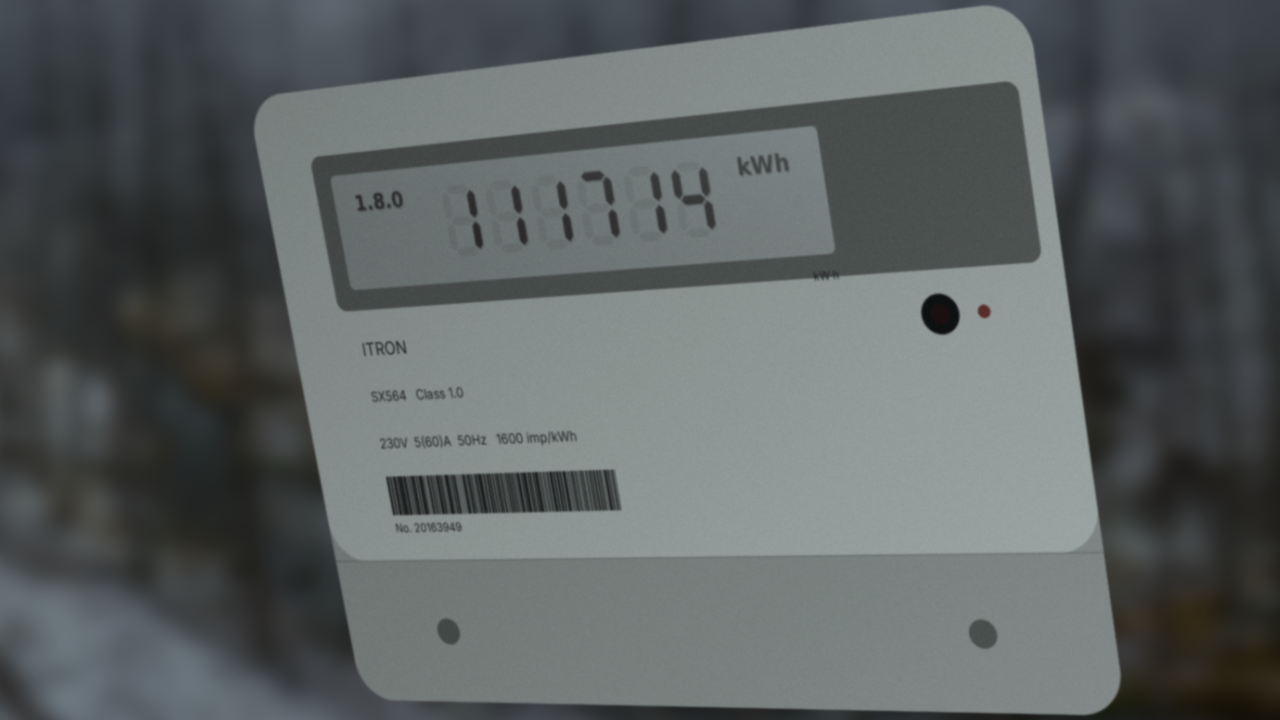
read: 111714 kWh
